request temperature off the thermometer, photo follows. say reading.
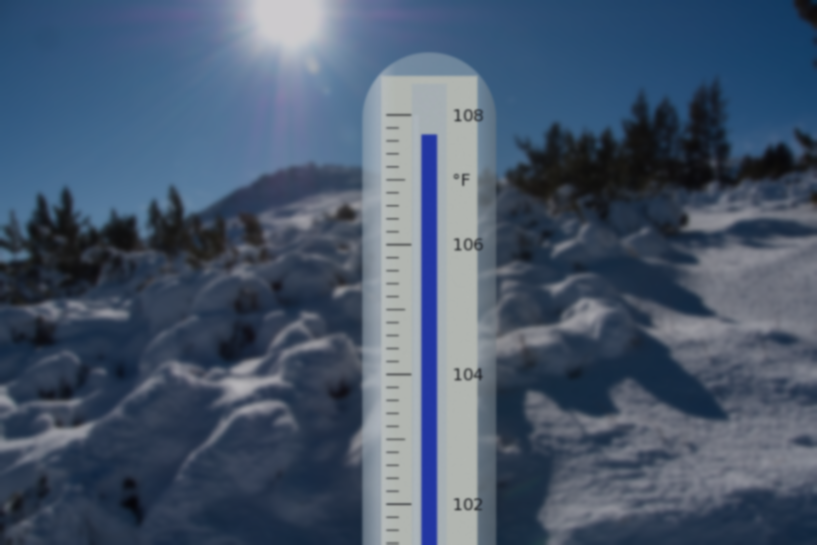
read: 107.7 °F
